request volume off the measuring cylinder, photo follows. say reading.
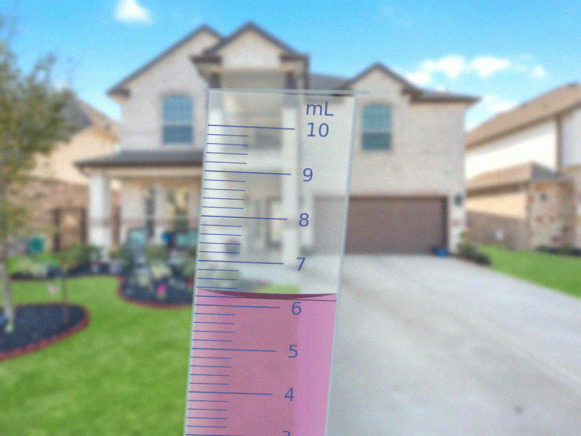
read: 6.2 mL
